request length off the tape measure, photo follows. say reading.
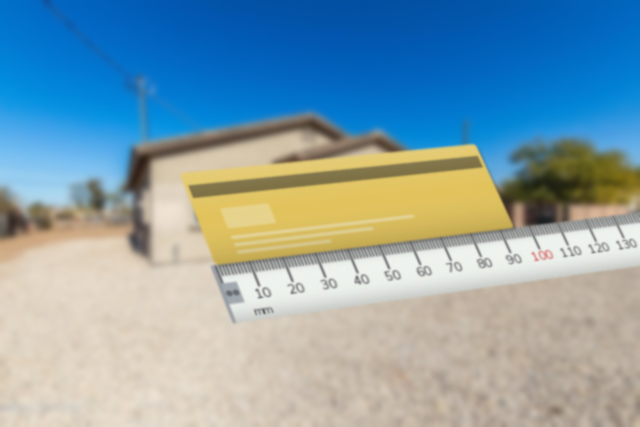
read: 95 mm
